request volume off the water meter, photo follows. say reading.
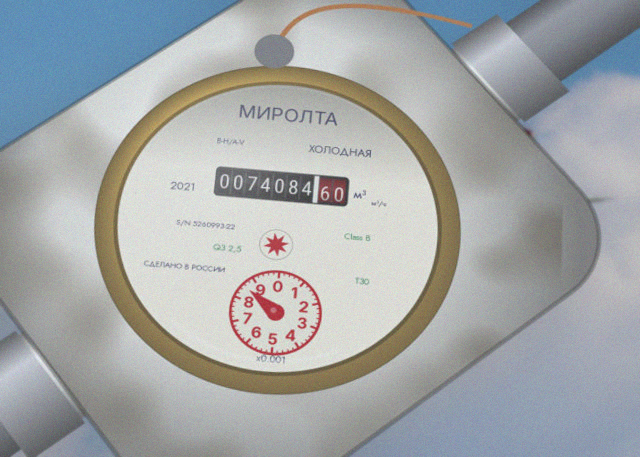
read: 74084.598 m³
